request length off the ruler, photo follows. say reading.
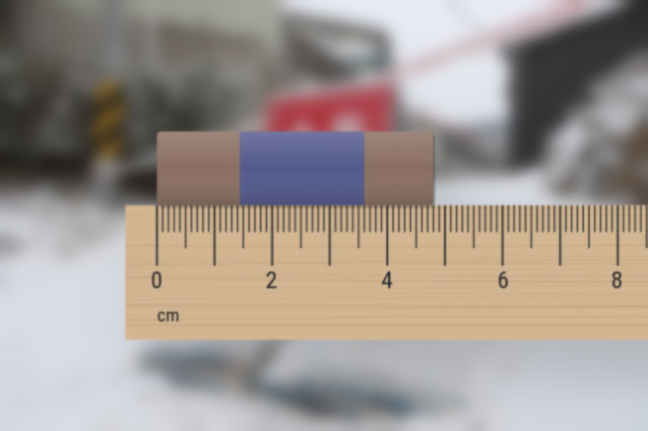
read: 4.8 cm
